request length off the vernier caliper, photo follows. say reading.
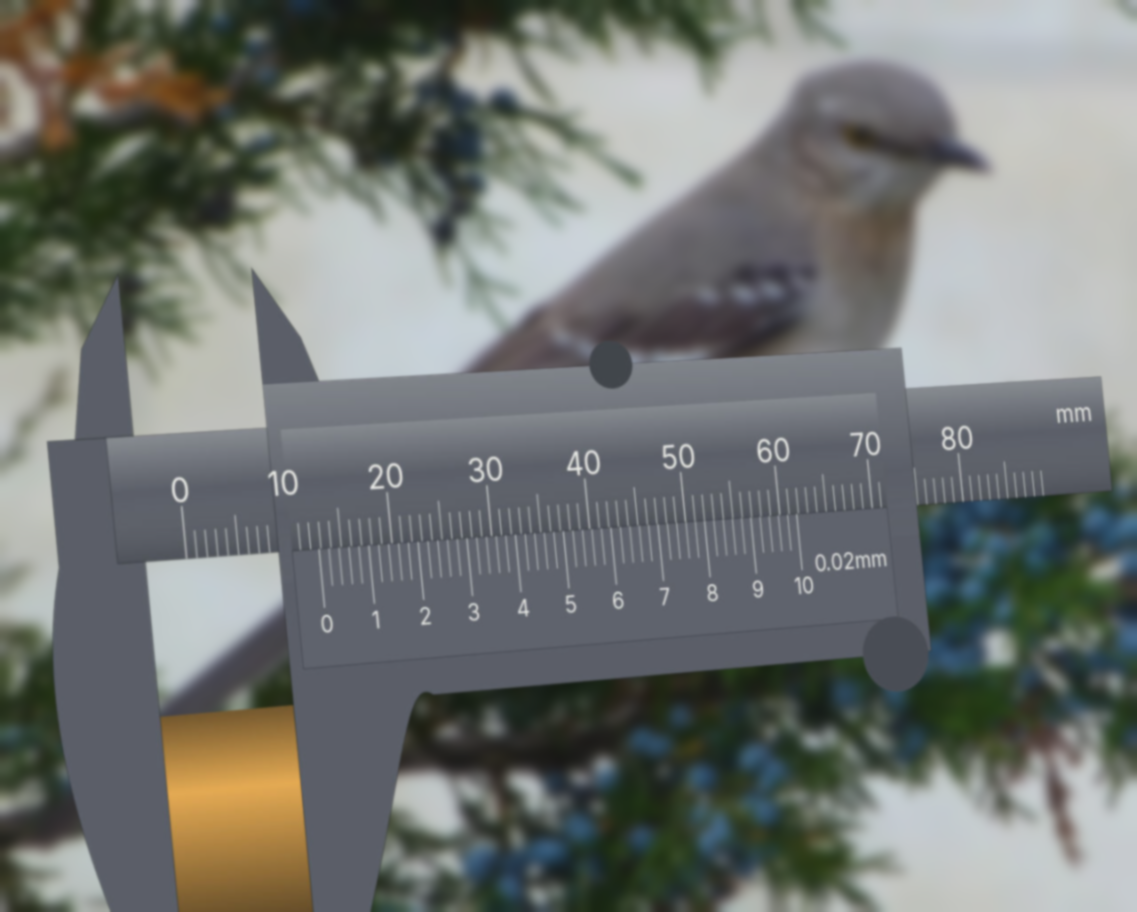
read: 12.8 mm
